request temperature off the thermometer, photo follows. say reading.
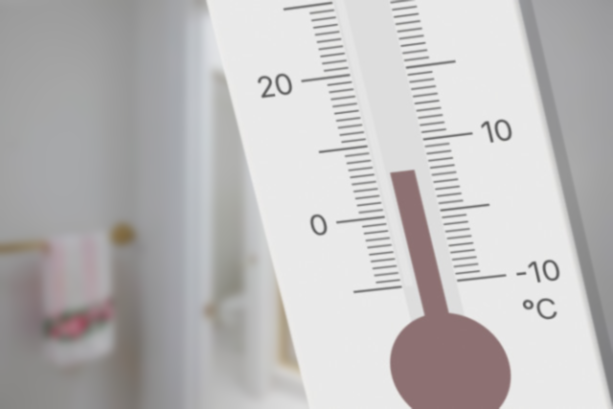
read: 6 °C
